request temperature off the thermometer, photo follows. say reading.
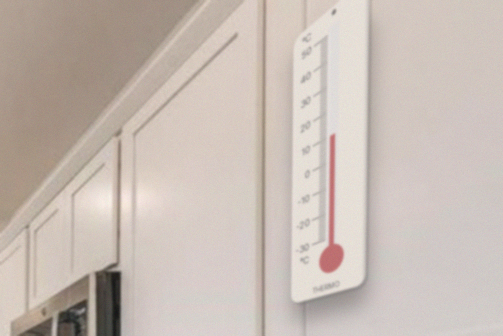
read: 10 °C
